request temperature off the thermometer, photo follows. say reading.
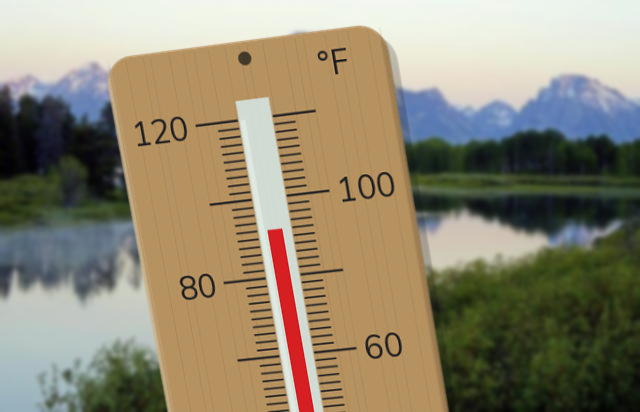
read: 92 °F
